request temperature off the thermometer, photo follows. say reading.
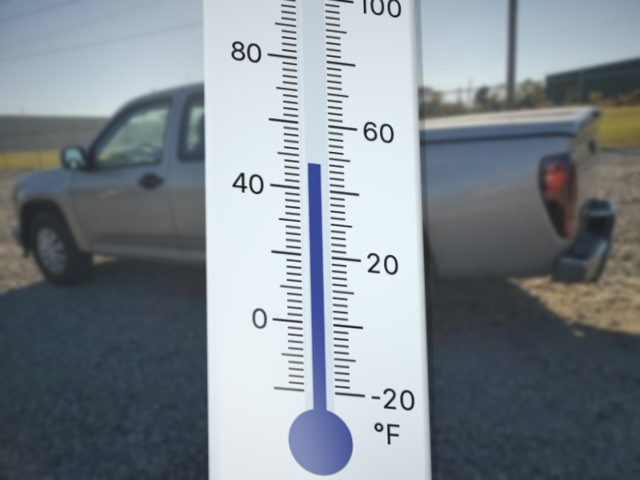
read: 48 °F
